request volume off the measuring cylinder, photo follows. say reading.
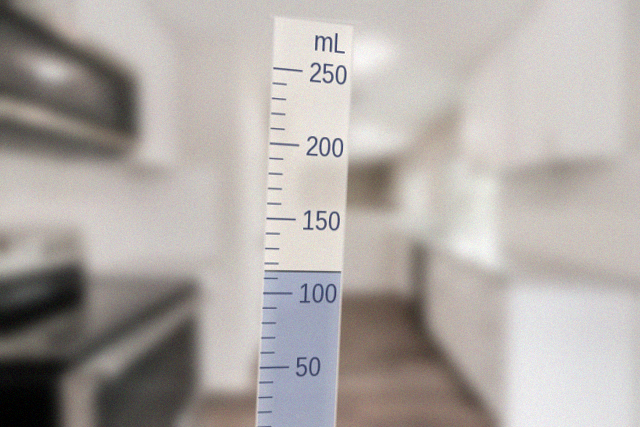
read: 115 mL
